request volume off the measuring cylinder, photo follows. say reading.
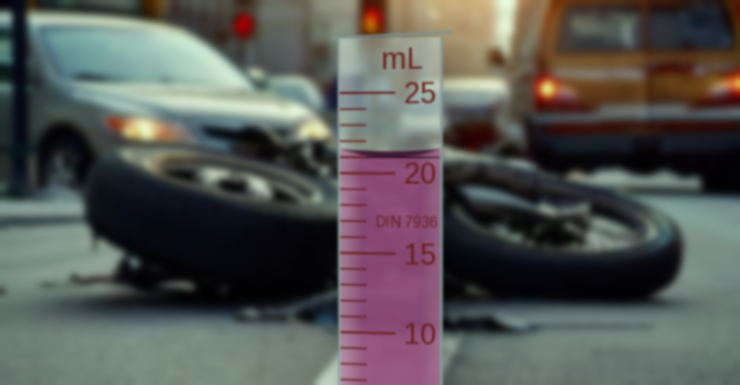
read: 21 mL
